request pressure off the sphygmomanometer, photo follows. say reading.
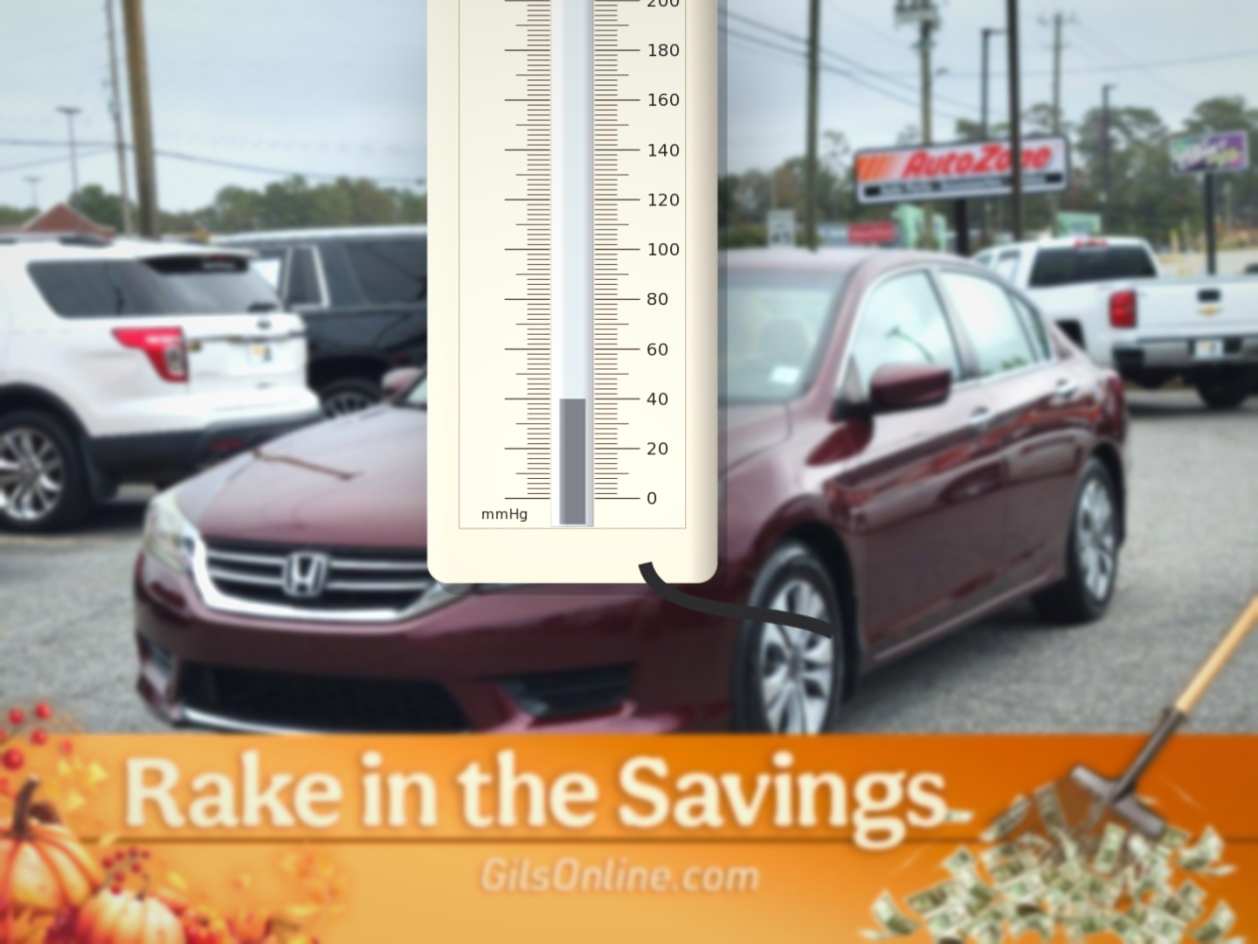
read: 40 mmHg
